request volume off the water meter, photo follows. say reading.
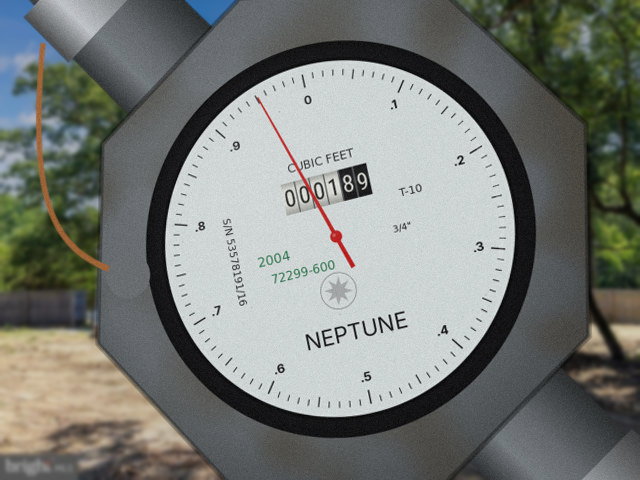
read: 188.95 ft³
